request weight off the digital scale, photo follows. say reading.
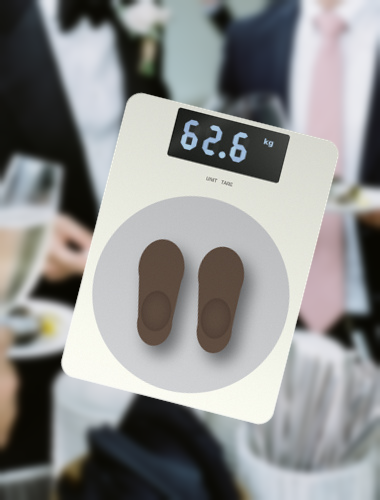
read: 62.6 kg
